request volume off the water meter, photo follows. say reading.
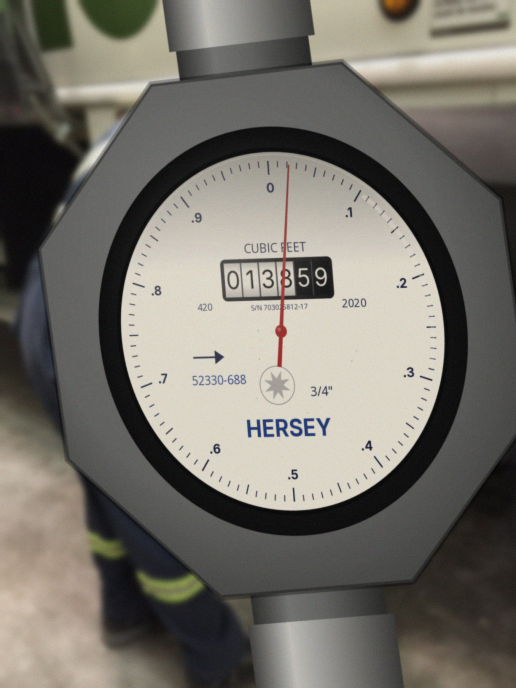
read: 13859.02 ft³
